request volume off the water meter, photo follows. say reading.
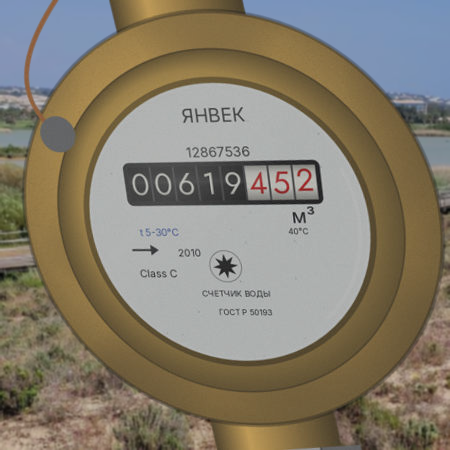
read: 619.452 m³
